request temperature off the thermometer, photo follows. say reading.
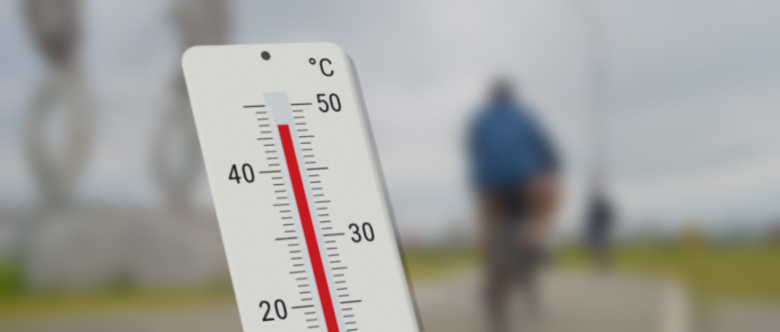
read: 47 °C
